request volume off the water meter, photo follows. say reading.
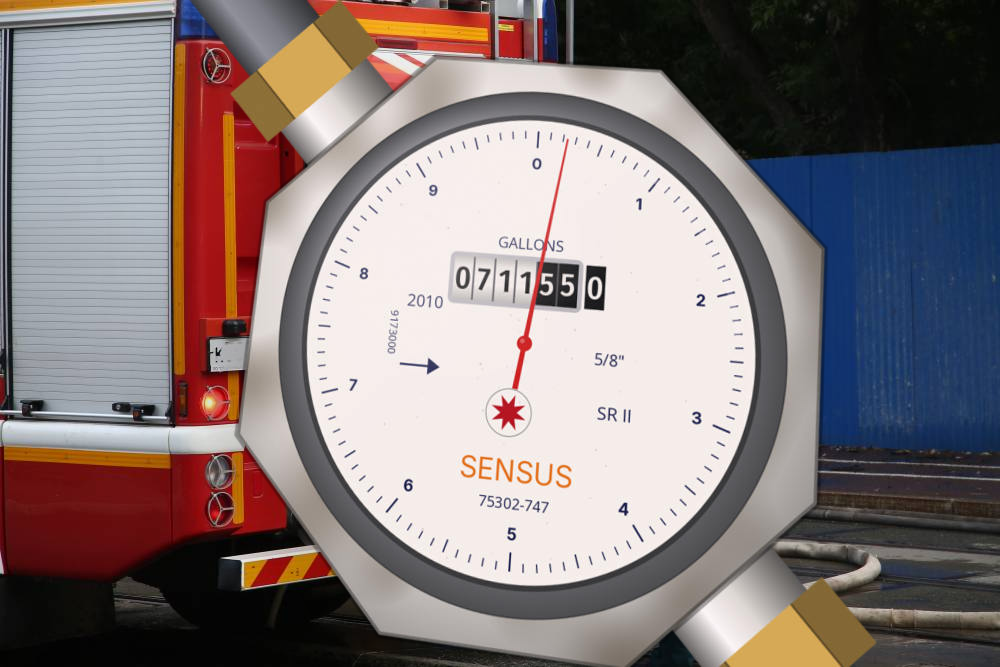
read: 711550.2 gal
